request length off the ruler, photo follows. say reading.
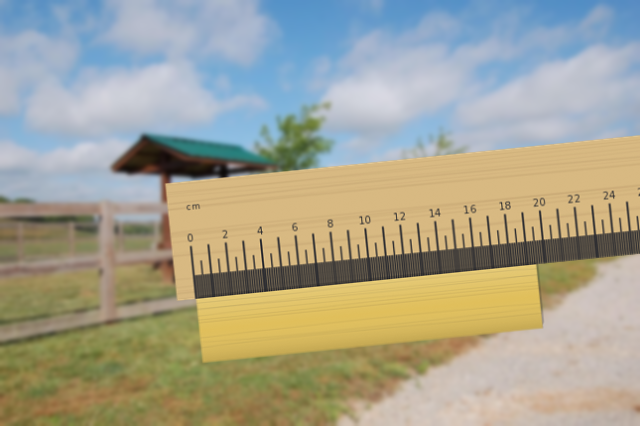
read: 19.5 cm
